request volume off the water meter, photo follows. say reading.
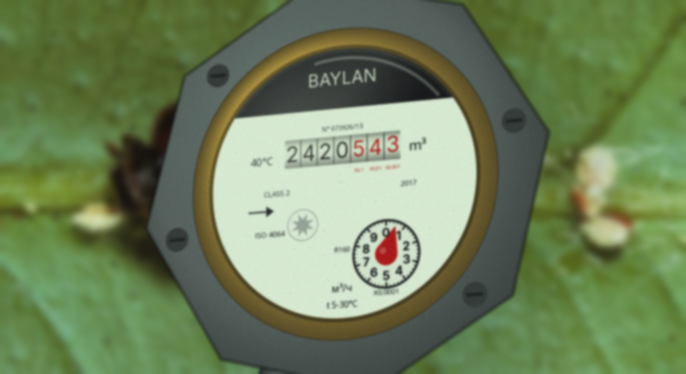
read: 2420.5430 m³
